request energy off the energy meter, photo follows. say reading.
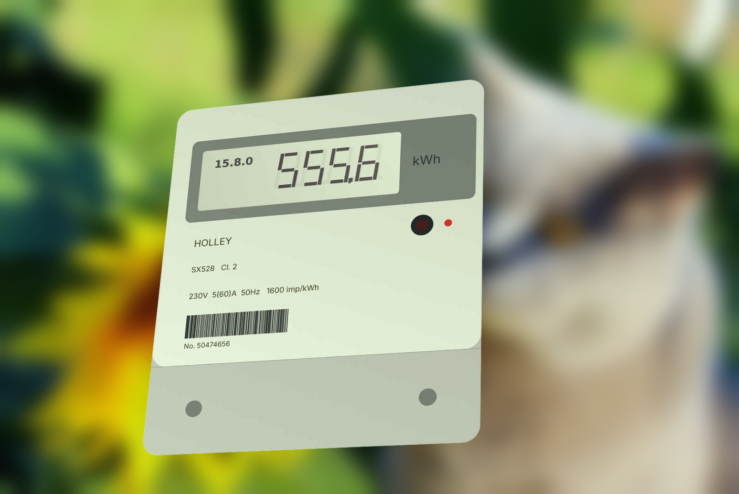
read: 555.6 kWh
